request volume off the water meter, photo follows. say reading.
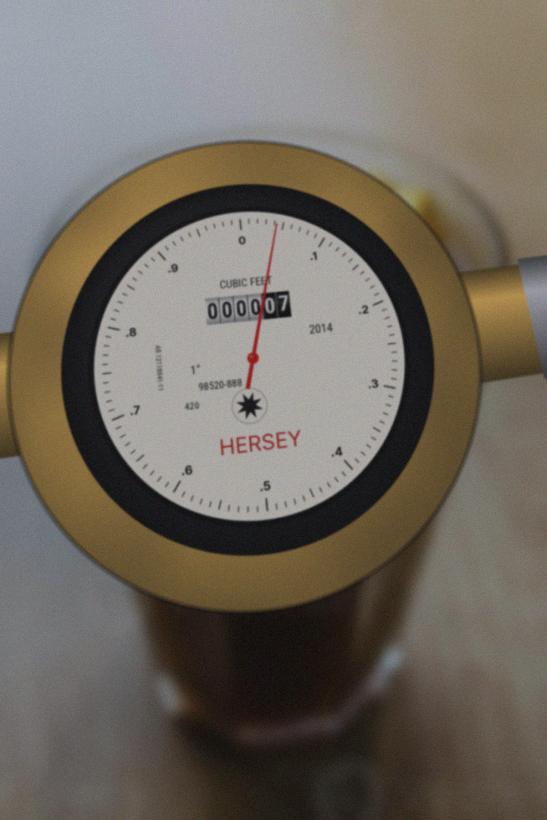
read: 7.04 ft³
